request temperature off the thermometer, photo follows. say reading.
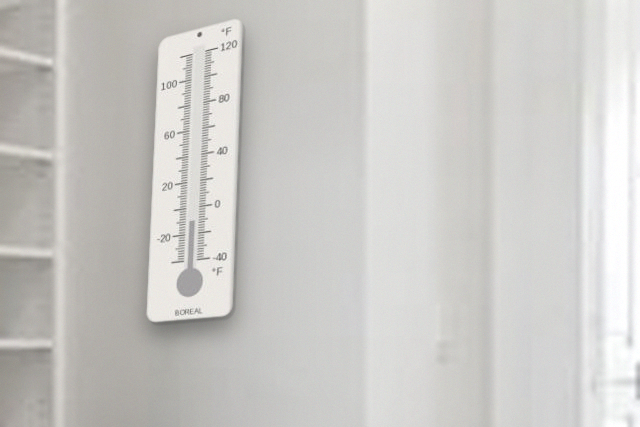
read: -10 °F
